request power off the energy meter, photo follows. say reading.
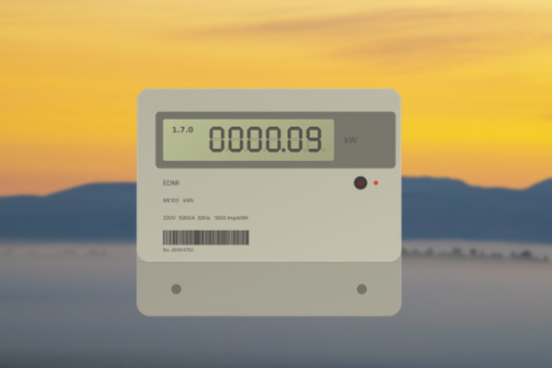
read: 0.09 kW
